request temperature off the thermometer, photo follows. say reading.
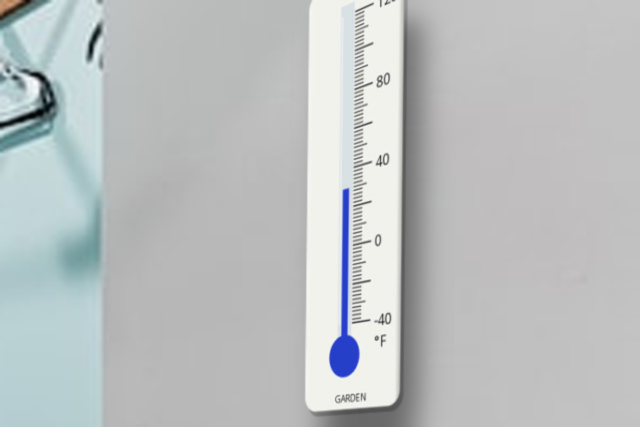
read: 30 °F
